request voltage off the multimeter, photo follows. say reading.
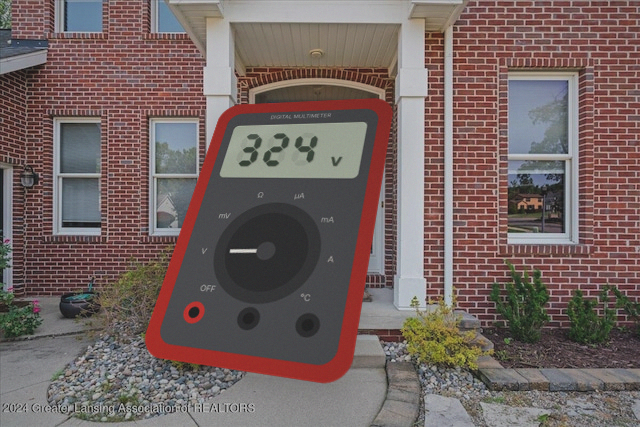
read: 324 V
